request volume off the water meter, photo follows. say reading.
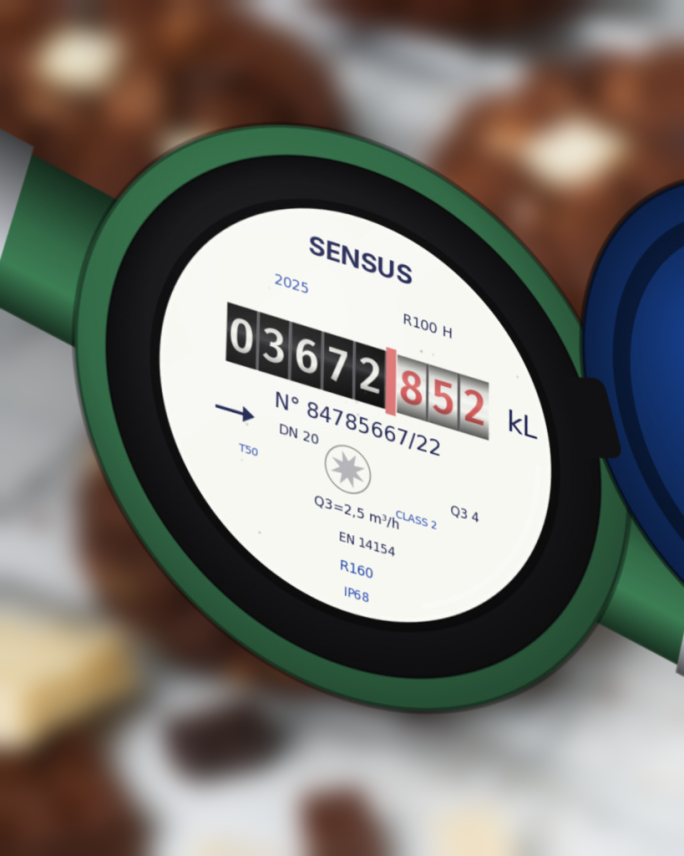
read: 3672.852 kL
